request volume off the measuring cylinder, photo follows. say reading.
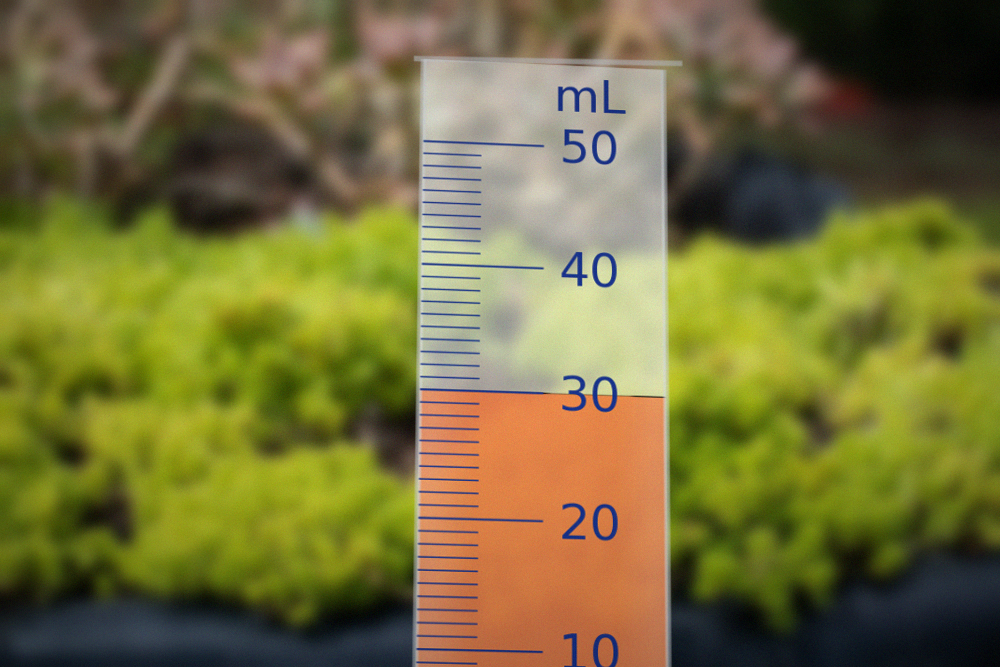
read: 30 mL
